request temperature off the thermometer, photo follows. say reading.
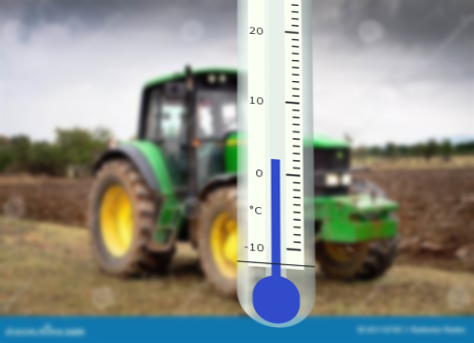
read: 2 °C
